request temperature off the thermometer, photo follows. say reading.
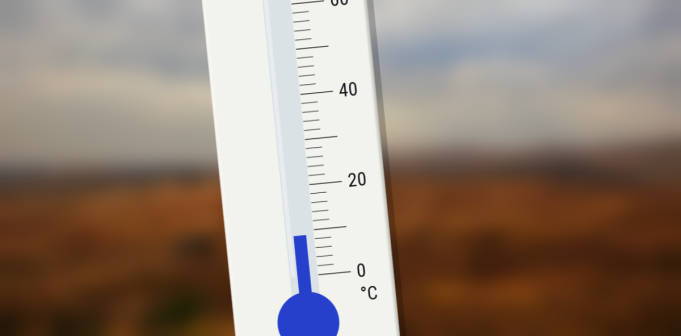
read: 9 °C
